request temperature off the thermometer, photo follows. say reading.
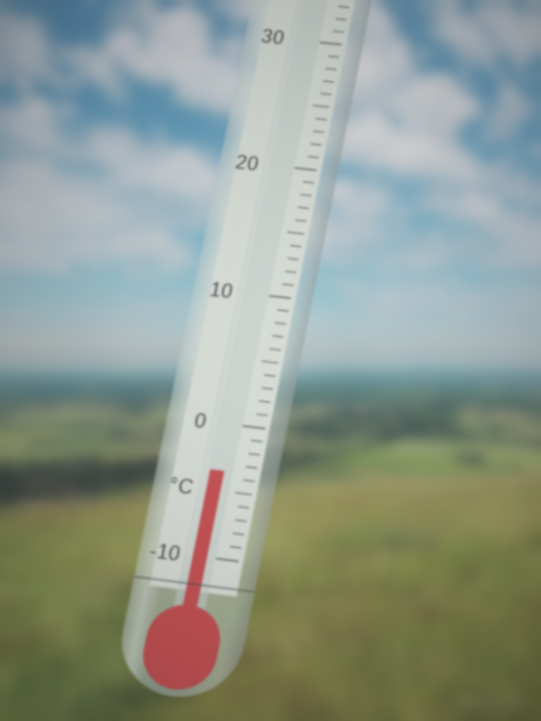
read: -3.5 °C
